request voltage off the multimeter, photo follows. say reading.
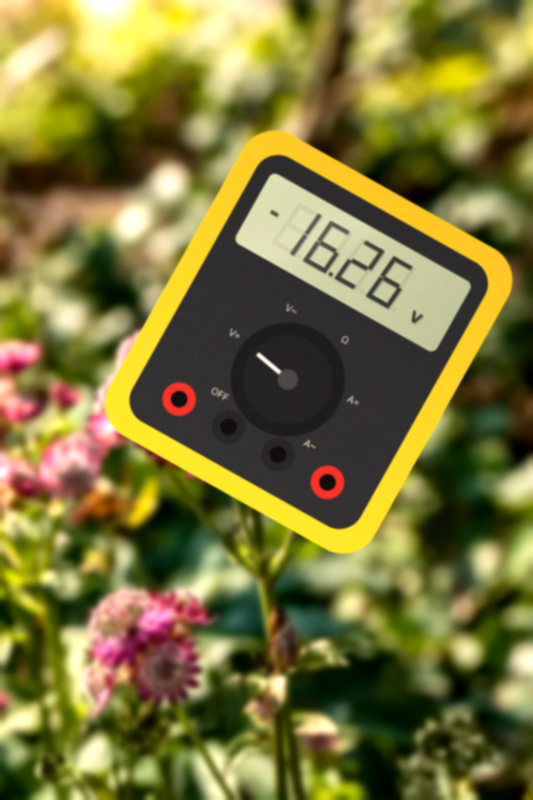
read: -16.26 V
